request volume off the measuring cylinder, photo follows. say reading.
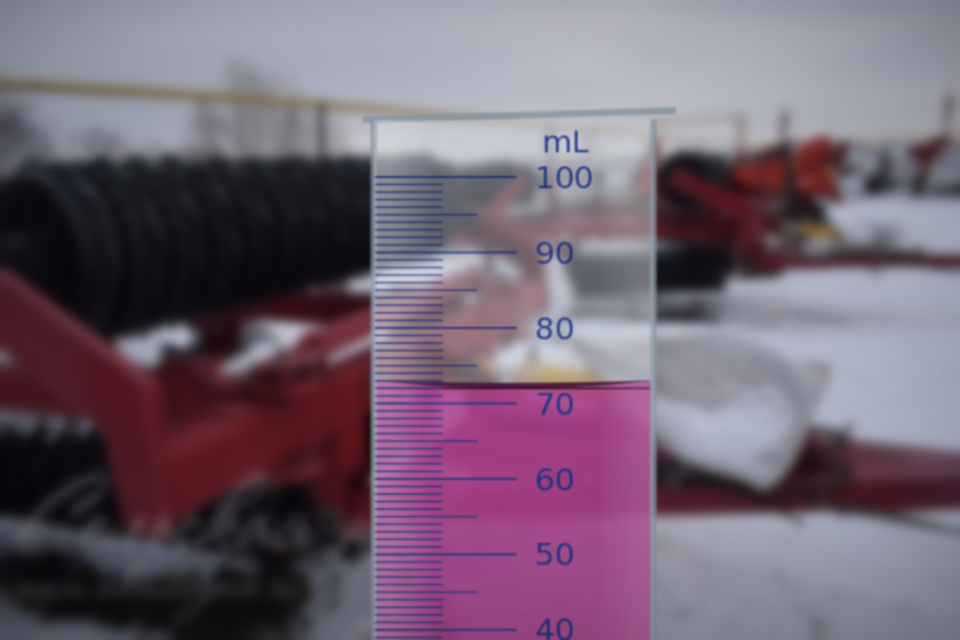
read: 72 mL
